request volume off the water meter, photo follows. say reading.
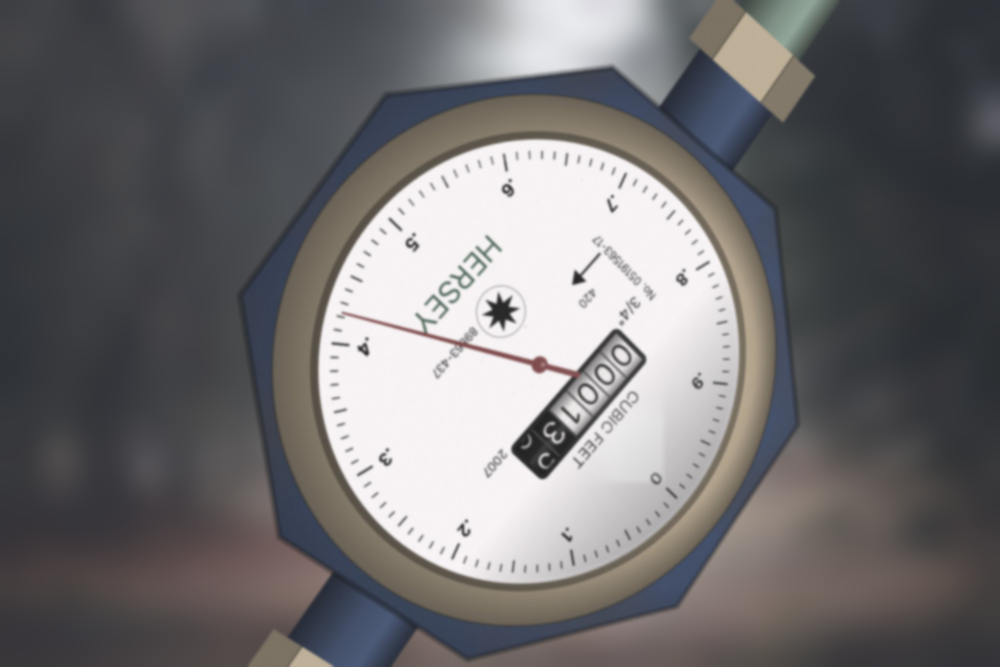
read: 135.42 ft³
